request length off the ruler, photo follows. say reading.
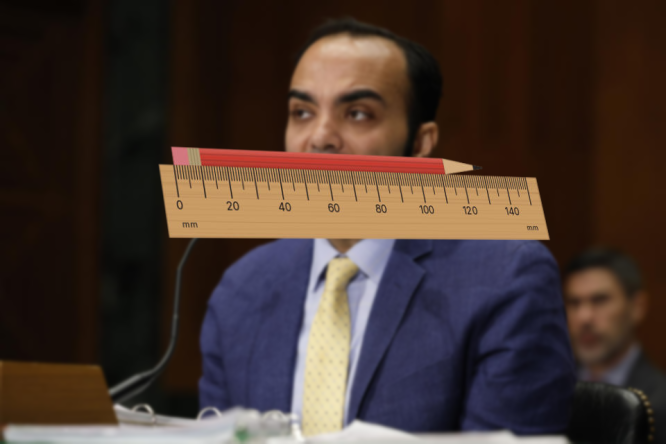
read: 130 mm
